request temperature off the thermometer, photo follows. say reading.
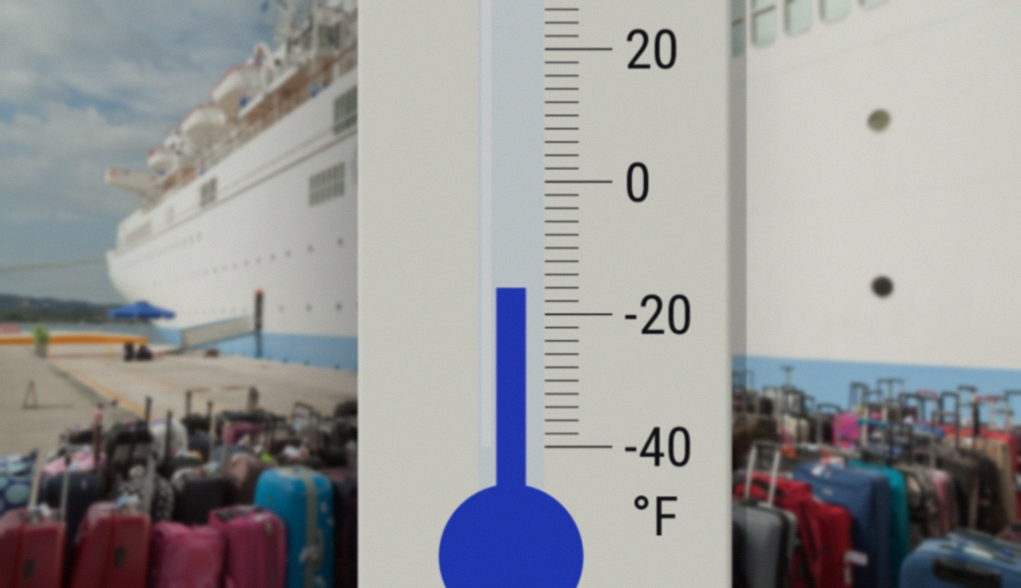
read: -16 °F
